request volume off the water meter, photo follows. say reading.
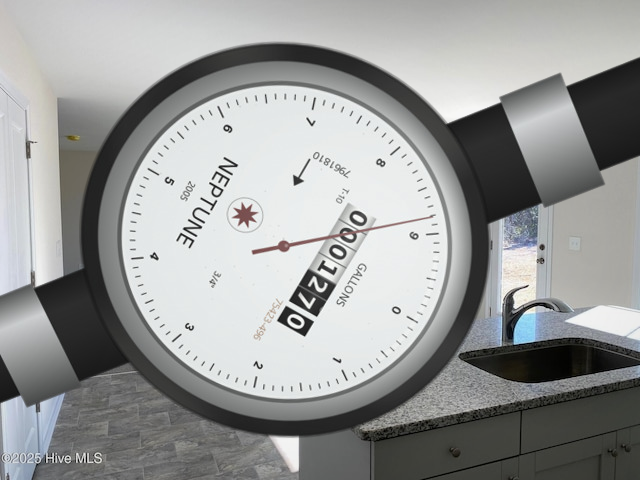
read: 1268.8 gal
